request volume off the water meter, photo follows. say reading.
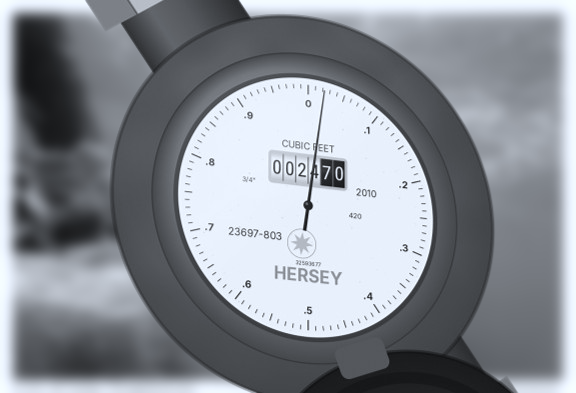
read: 2470.02 ft³
